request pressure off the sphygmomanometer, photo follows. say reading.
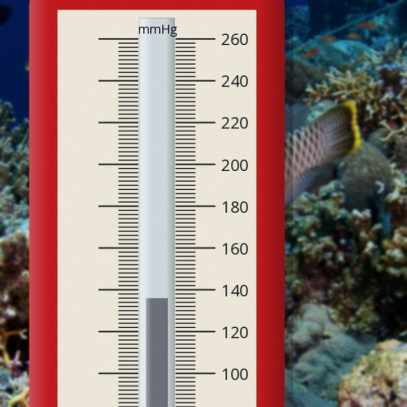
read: 136 mmHg
